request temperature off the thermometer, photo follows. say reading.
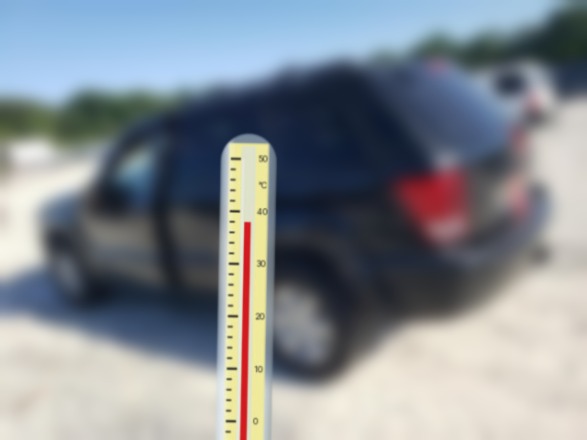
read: 38 °C
